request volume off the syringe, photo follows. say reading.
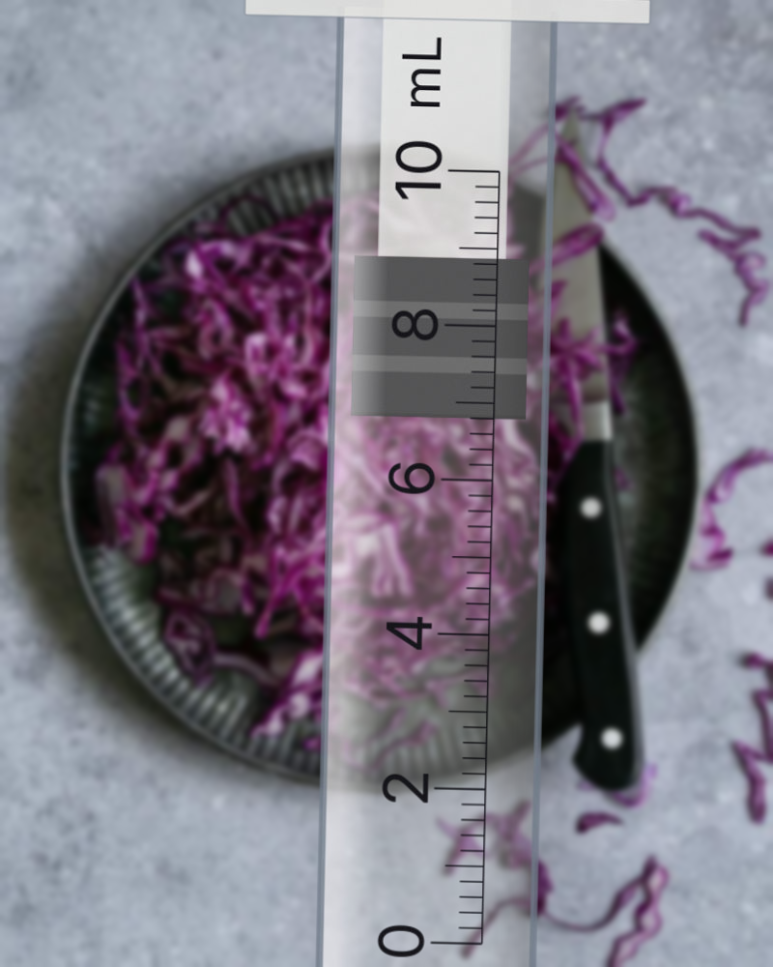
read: 6.8 mL
